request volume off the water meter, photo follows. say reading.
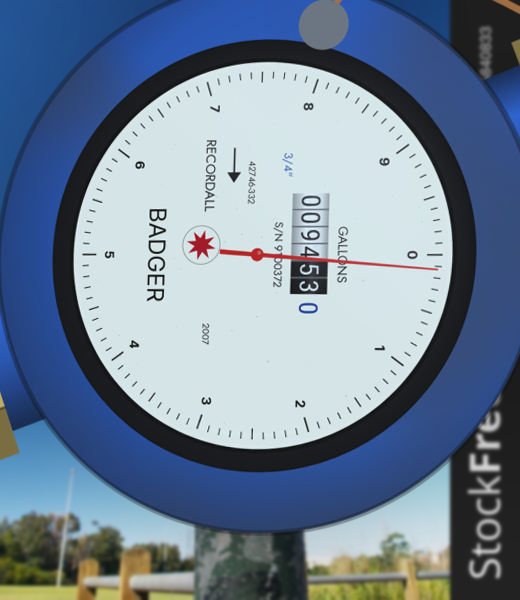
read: 94530.1 gal
